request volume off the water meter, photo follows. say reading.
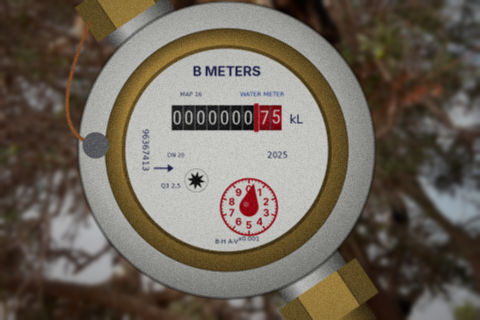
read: 0.750 kL
